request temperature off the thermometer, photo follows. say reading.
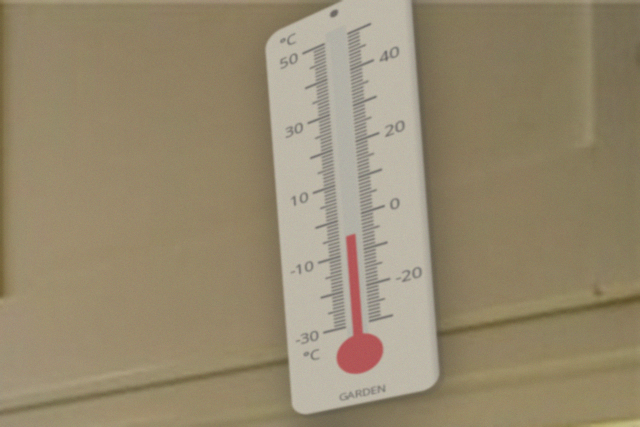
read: -5 °C
